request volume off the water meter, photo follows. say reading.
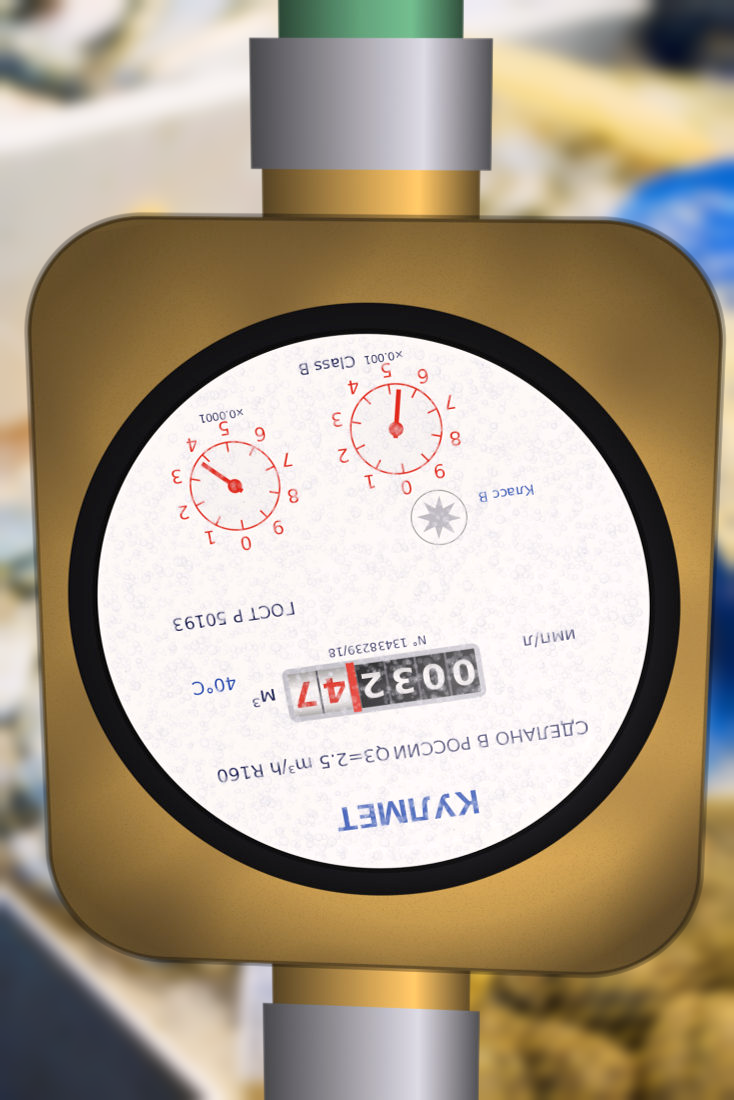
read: 32.4753 m³
